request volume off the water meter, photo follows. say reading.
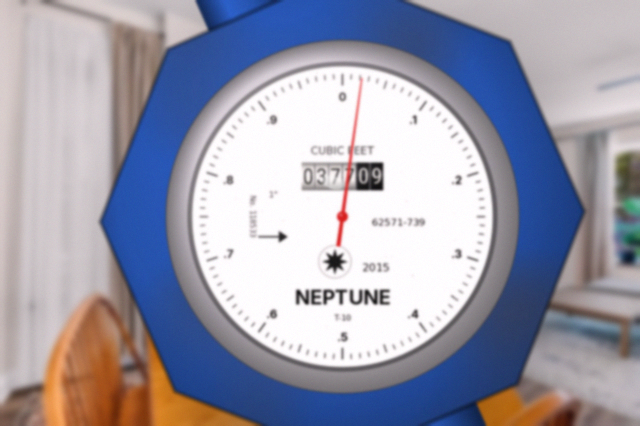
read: 37709.02 ft³
